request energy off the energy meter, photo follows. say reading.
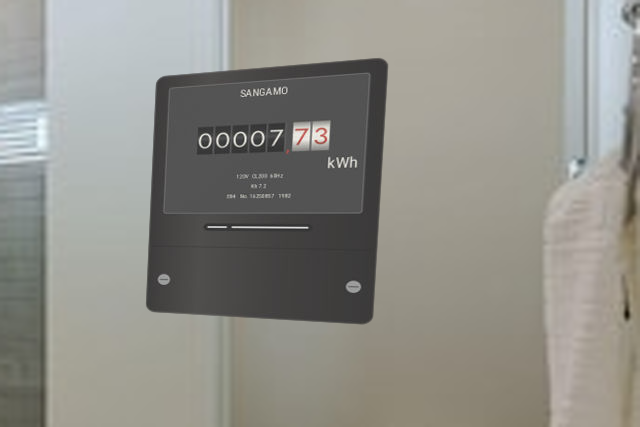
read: 7.73 kWh
